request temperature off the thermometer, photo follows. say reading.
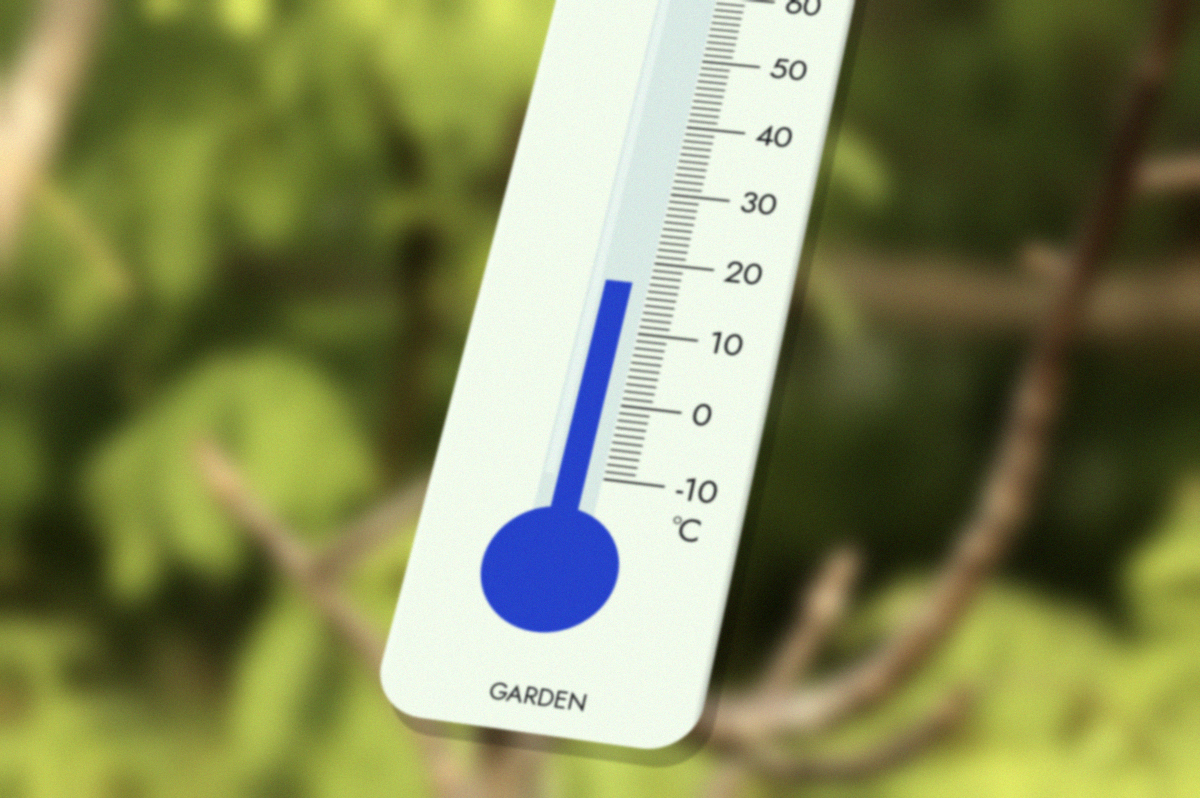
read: 17 °C
